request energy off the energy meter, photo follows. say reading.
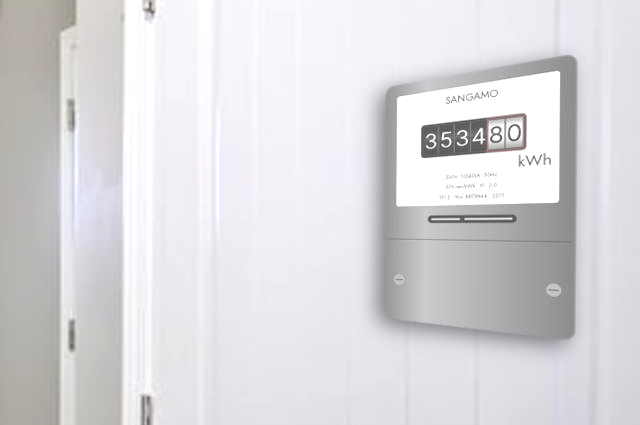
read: 3534.80 kWh
